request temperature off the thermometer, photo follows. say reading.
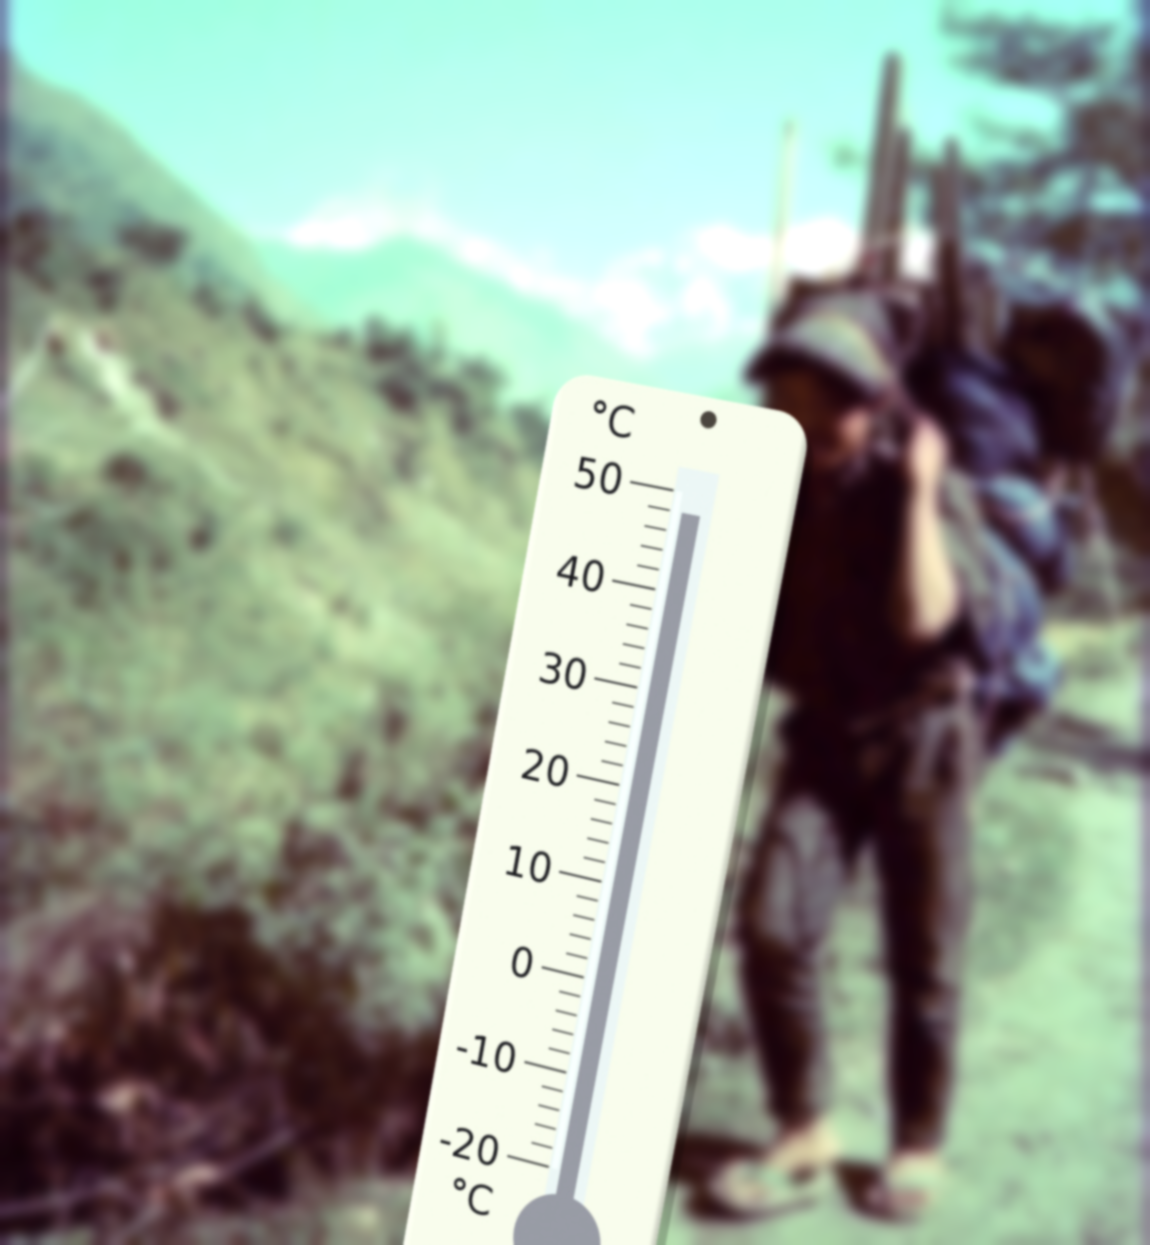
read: 48 °C
